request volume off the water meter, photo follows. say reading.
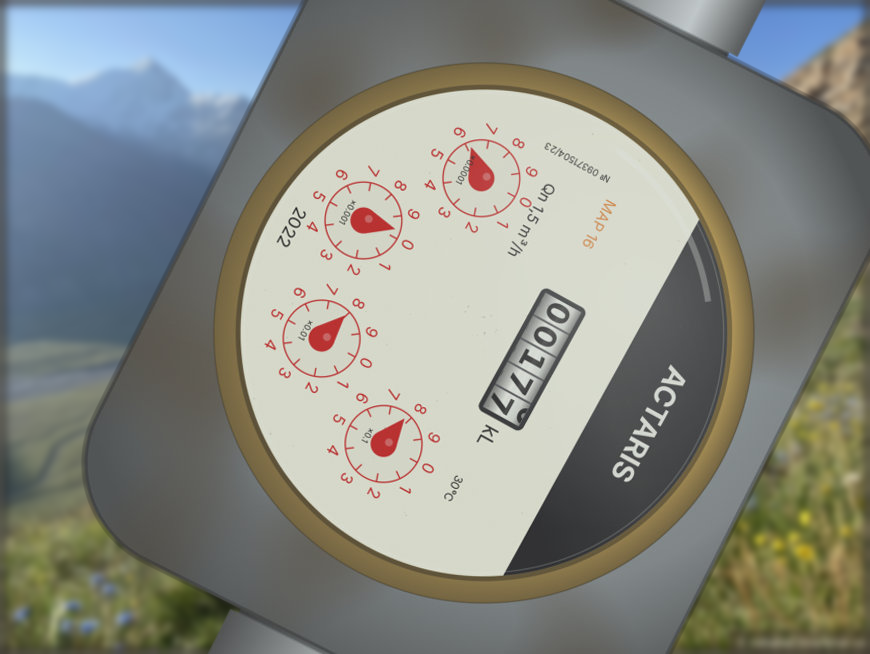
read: 176.7796 kL
